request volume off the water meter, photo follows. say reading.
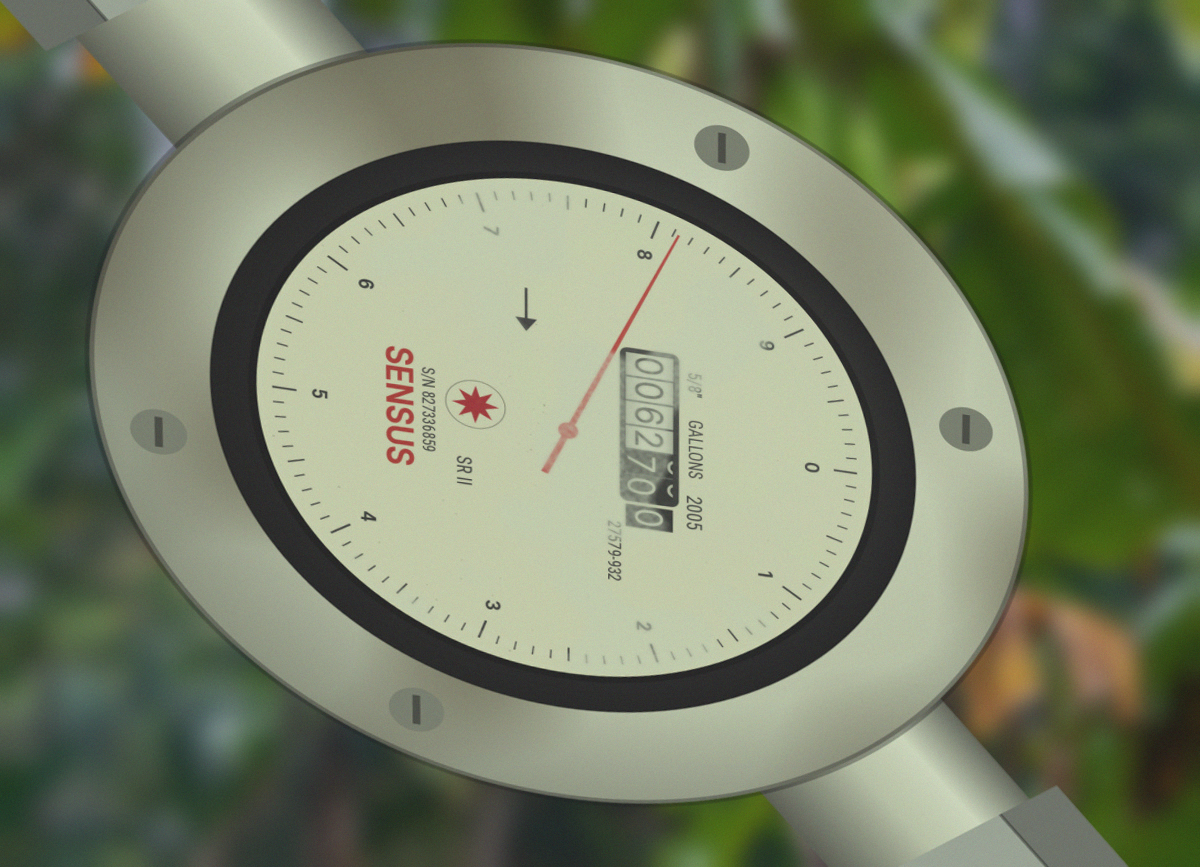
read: 62698.1 gal
